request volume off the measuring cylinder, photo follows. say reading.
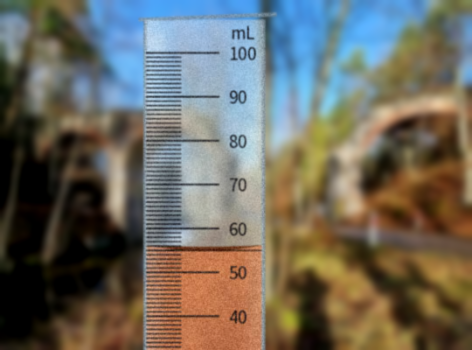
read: 55 mL
